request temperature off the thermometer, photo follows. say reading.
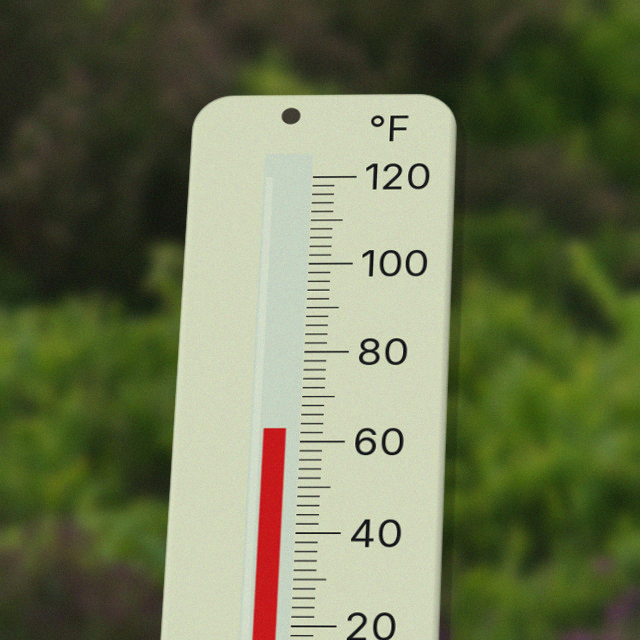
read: 63 °F
